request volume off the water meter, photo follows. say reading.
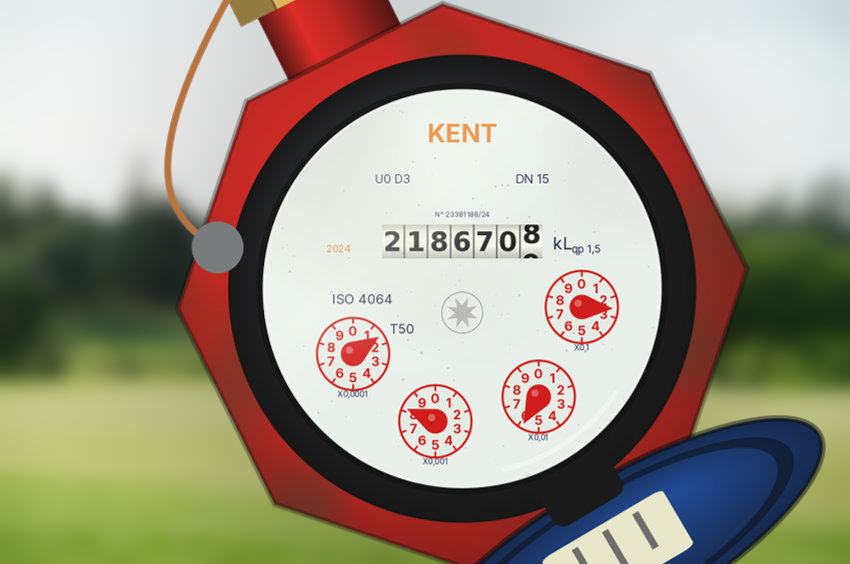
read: 2186708.2581 kL
